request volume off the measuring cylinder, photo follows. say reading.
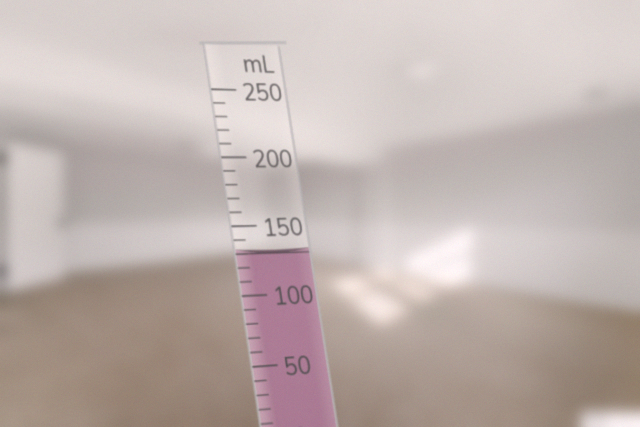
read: 130 mL
